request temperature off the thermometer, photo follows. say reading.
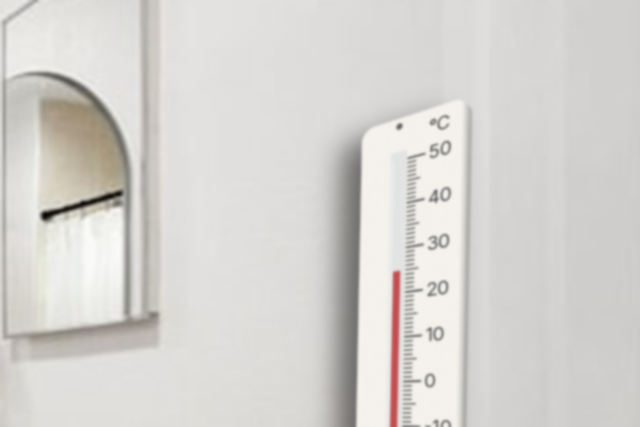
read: 25 °C
